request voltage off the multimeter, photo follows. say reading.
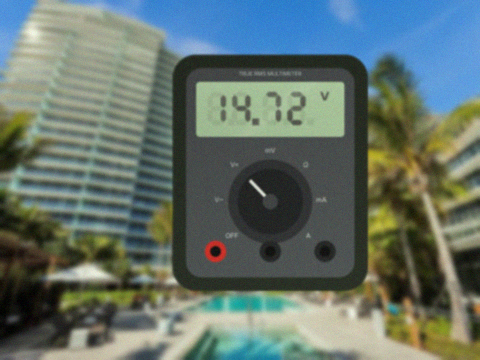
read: 14.72 V
